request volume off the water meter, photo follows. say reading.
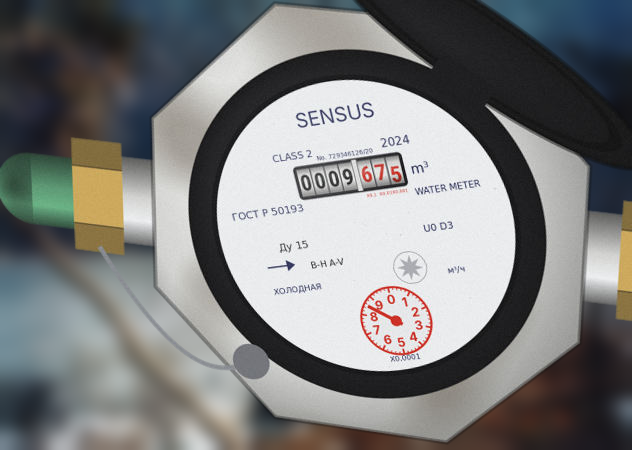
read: 9.6748 m³
